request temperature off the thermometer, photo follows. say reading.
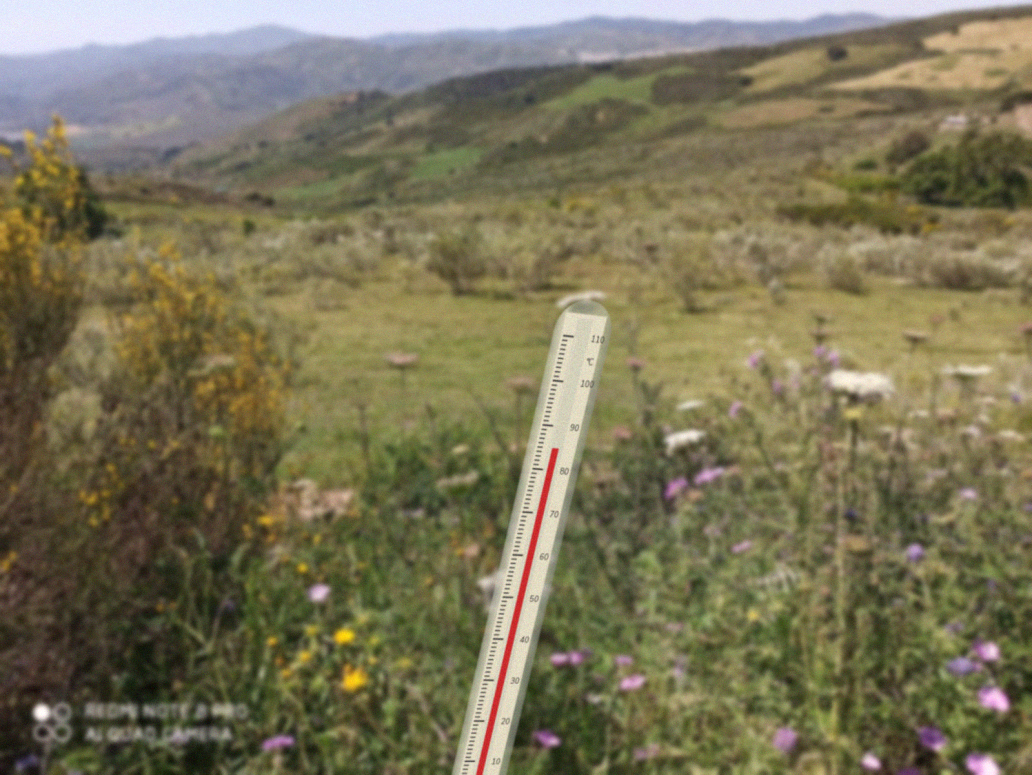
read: 85 °C
